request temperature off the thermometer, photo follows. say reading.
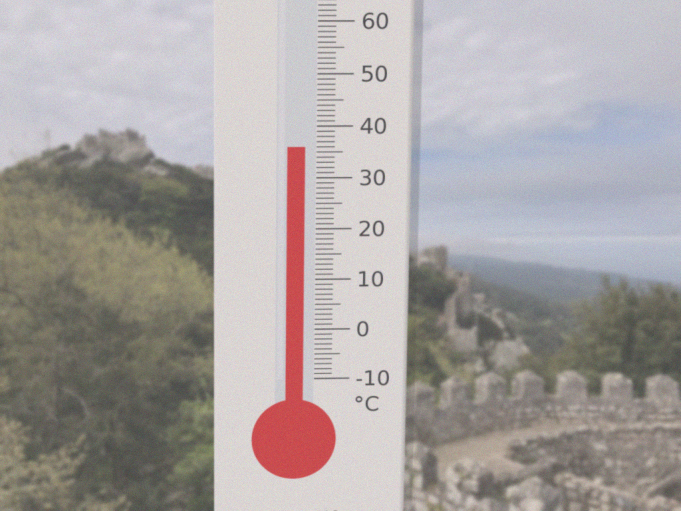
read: 36 °C
